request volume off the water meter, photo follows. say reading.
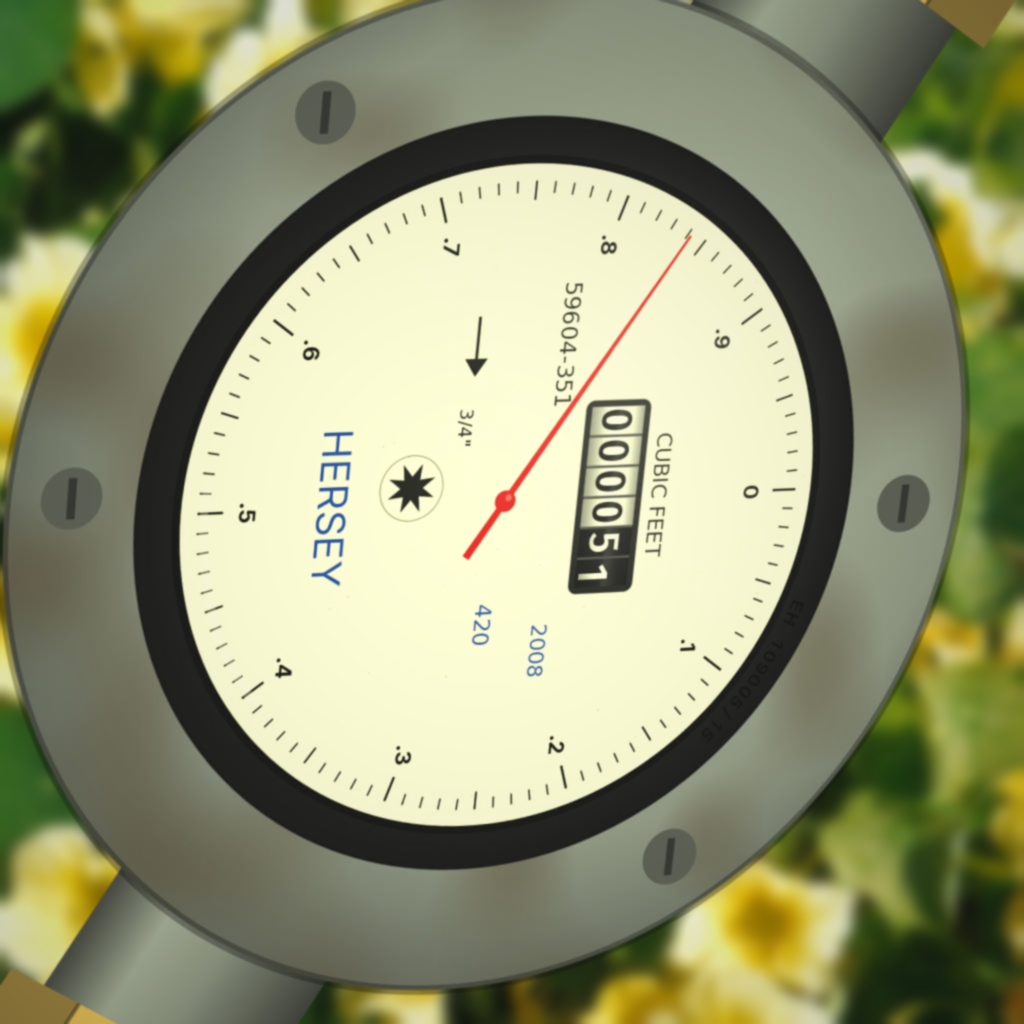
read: 50.84 ft³
